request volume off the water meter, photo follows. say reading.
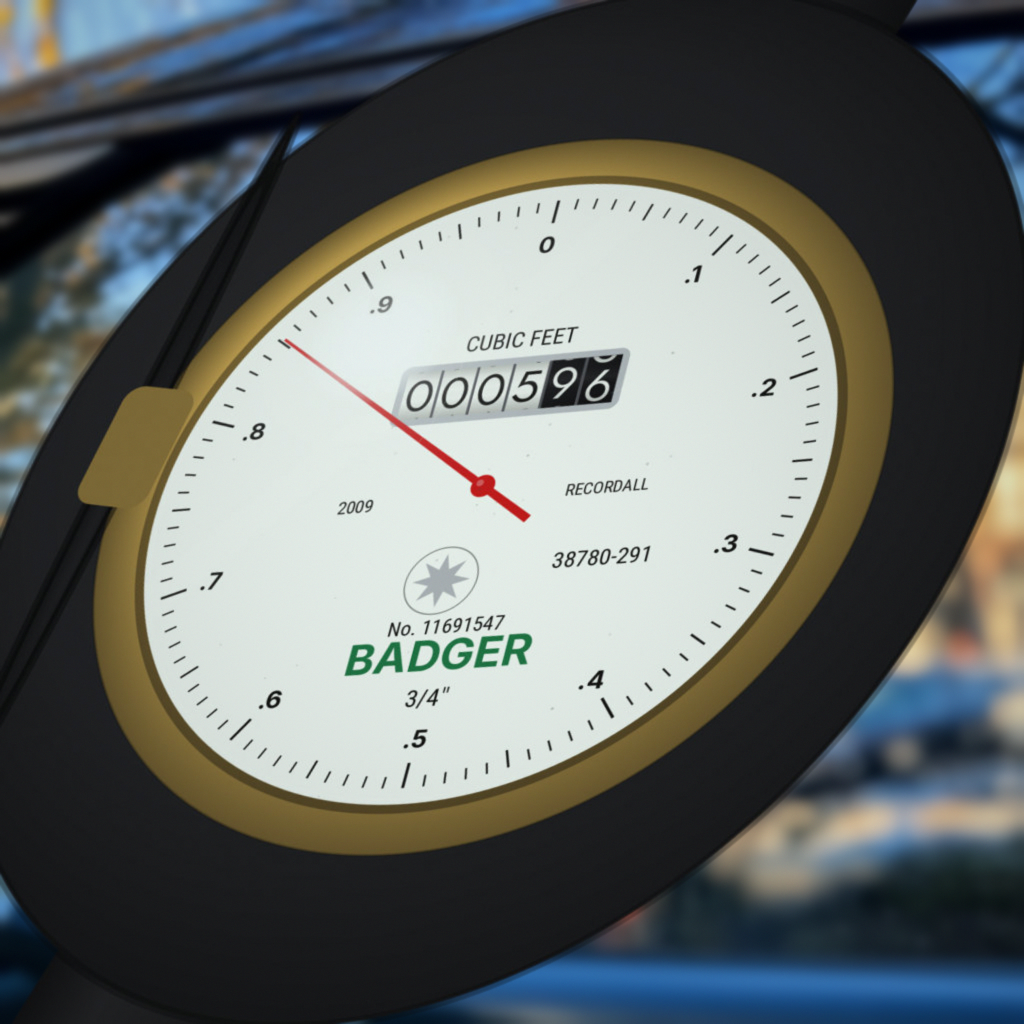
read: 595.85 ft³
